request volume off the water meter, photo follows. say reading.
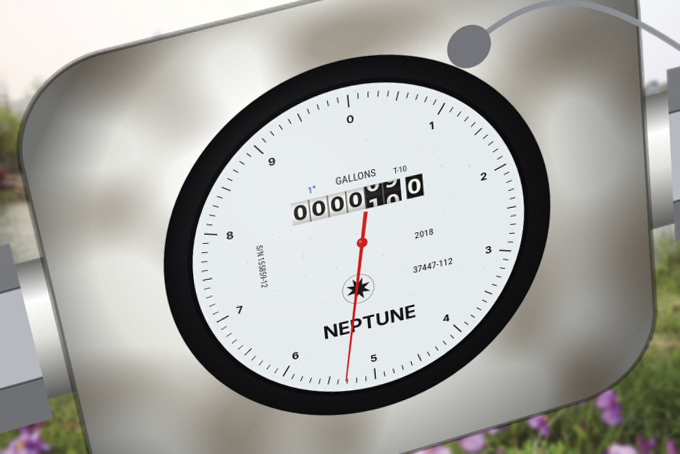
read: 95.3 gal
